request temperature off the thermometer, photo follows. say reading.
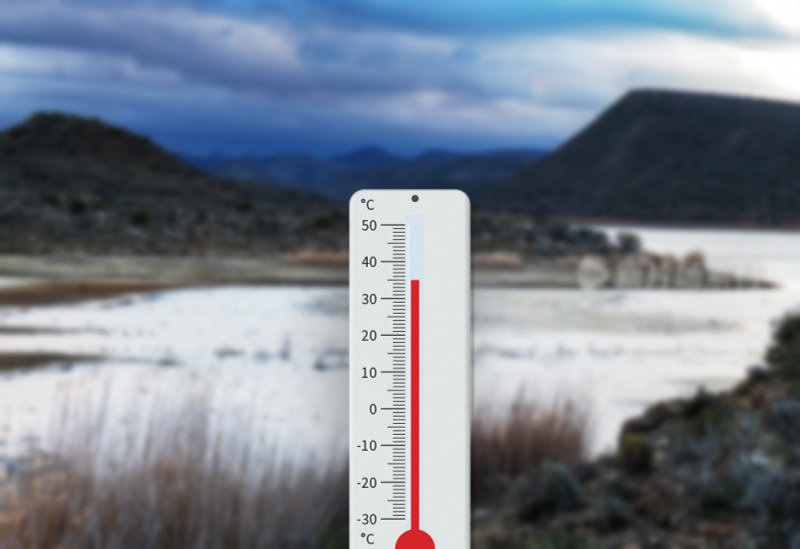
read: 35 °C
